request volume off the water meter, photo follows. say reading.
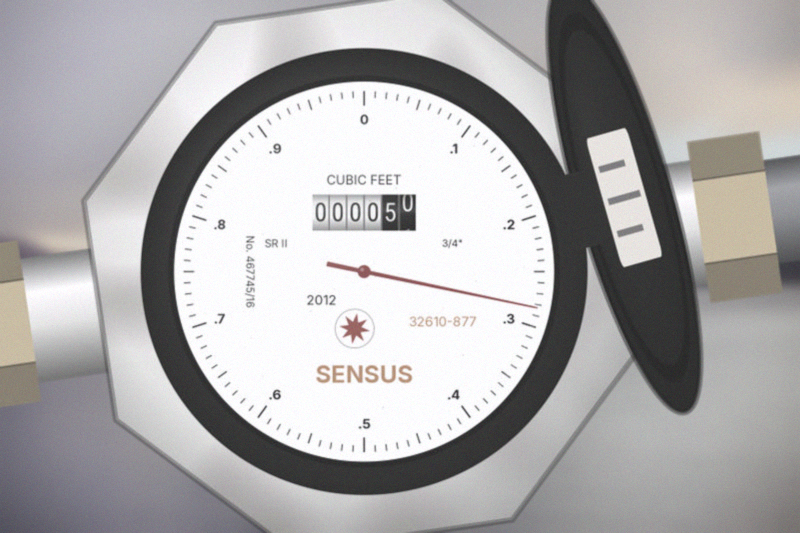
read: 50.28 ft³
